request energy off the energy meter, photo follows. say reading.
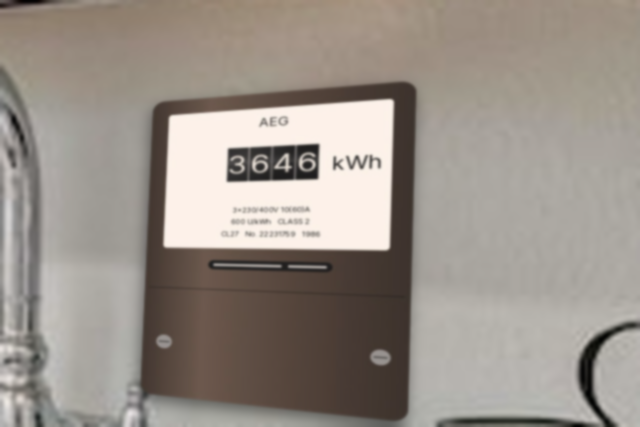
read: 3646 kWh
